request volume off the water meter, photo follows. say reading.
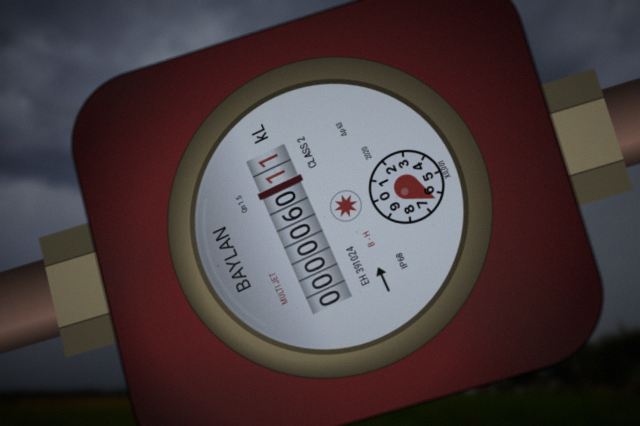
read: 60.116 kL
